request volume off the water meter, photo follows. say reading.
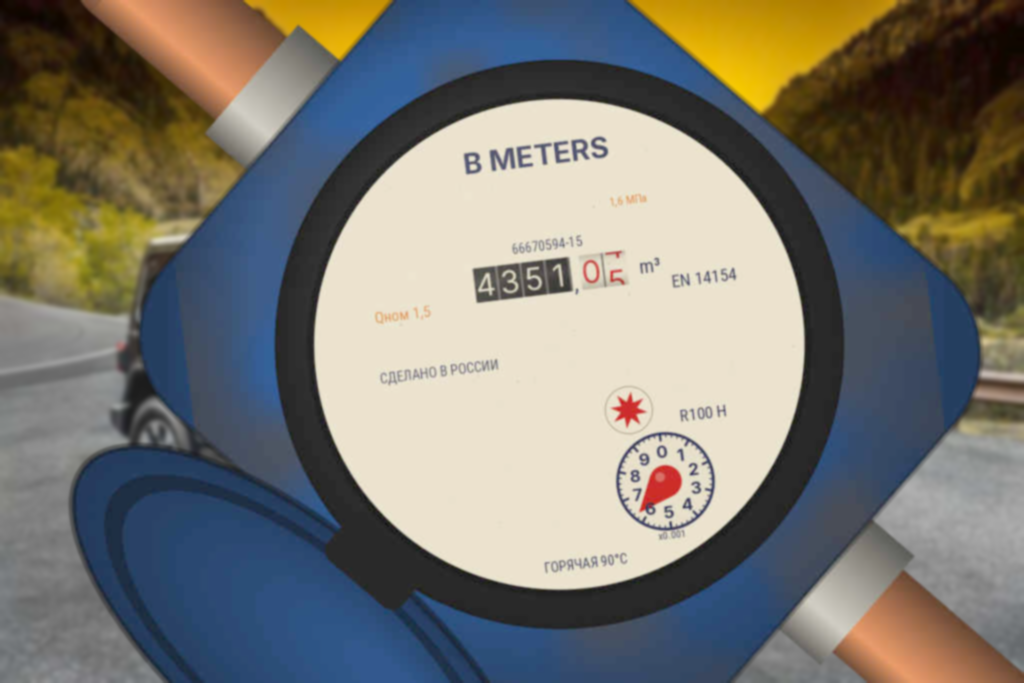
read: 4351.046 m³
